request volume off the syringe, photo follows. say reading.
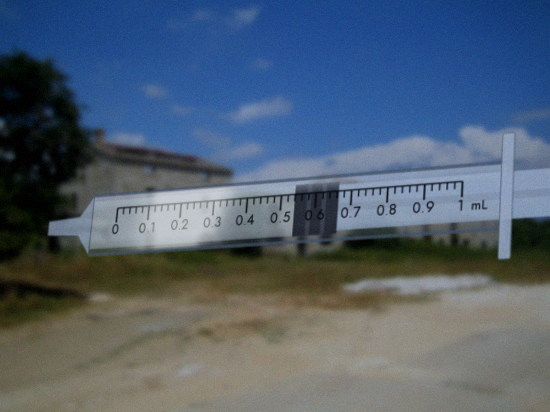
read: 0.54 mL
